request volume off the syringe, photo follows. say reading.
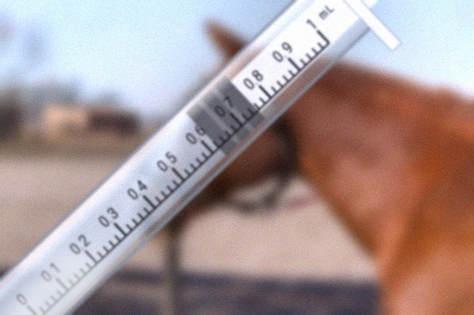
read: 0.62 mL
